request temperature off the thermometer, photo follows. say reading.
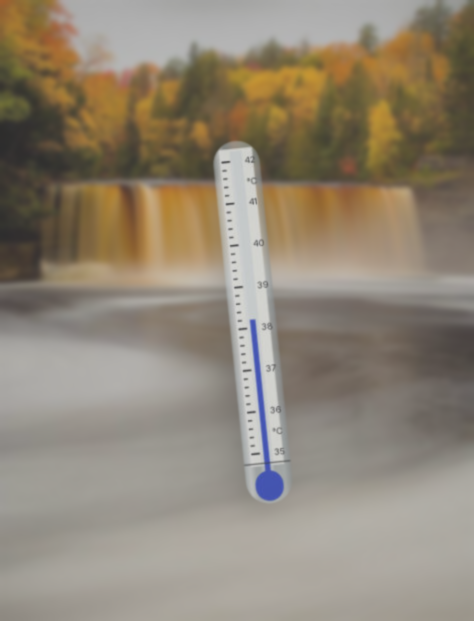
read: 38.2 °C
